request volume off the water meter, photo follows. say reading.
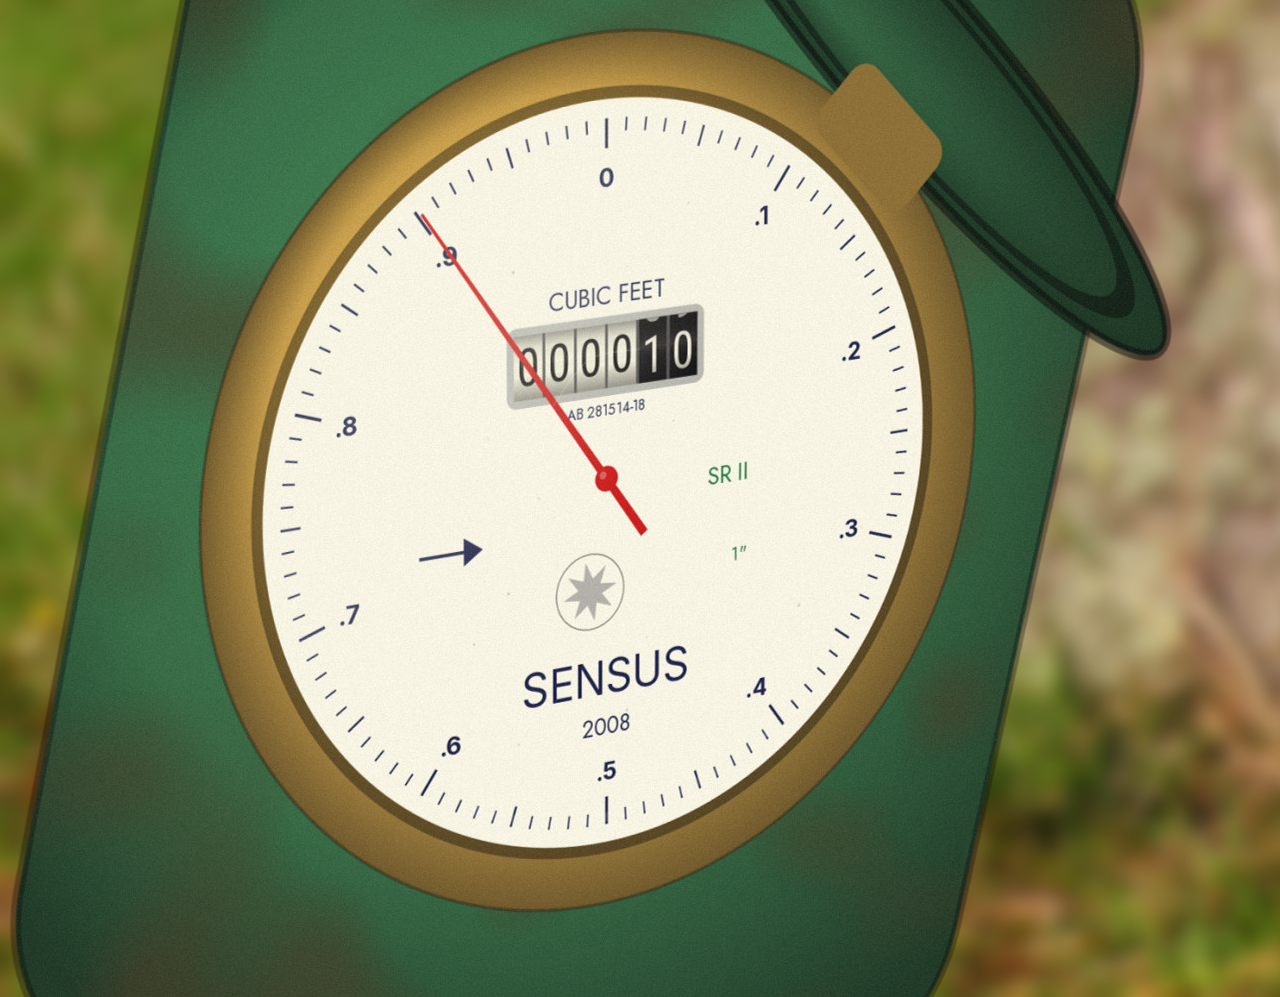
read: 9.90 ft³
